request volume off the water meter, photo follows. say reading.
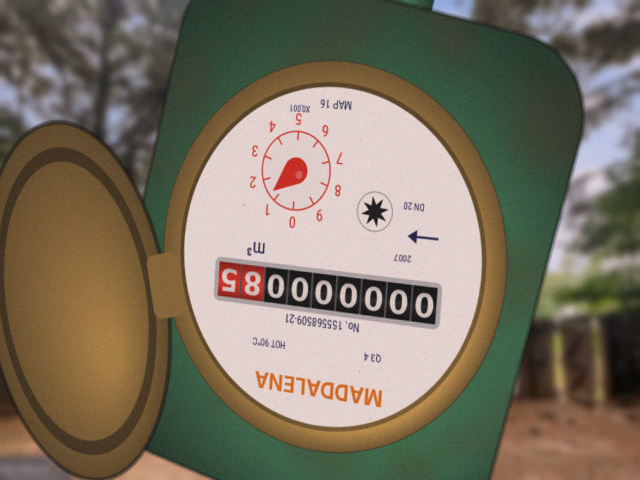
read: 0.851 m³
